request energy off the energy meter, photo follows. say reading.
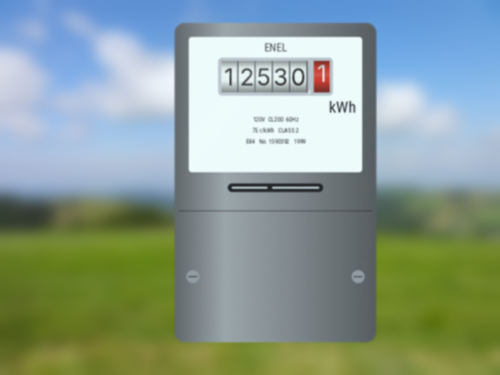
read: 12530.1 kWh
